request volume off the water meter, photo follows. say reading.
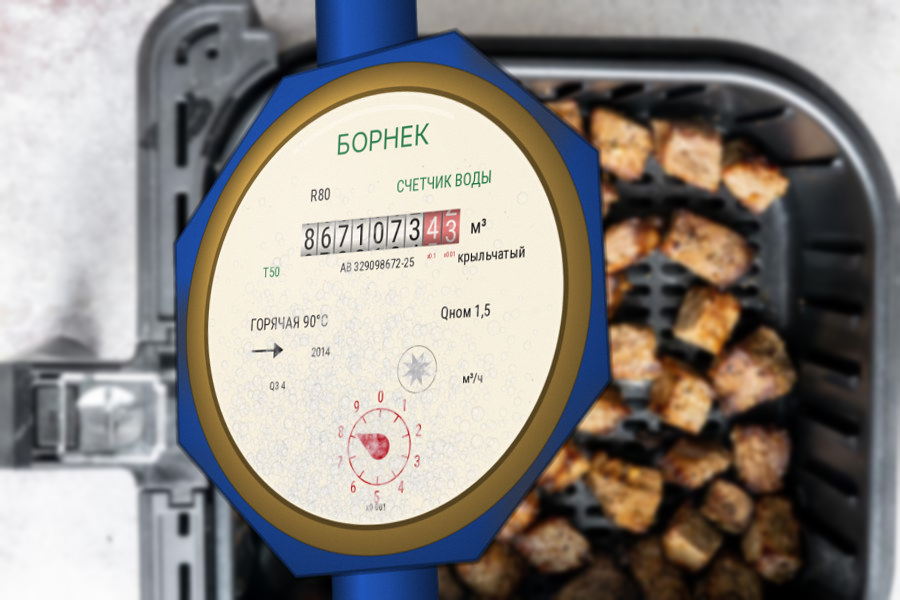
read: 8671073.428 m³
